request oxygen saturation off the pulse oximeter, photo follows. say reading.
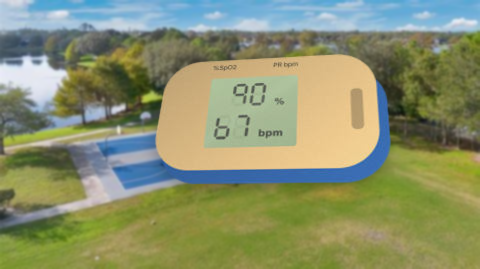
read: 90 %
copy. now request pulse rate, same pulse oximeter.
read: 67 bpm
